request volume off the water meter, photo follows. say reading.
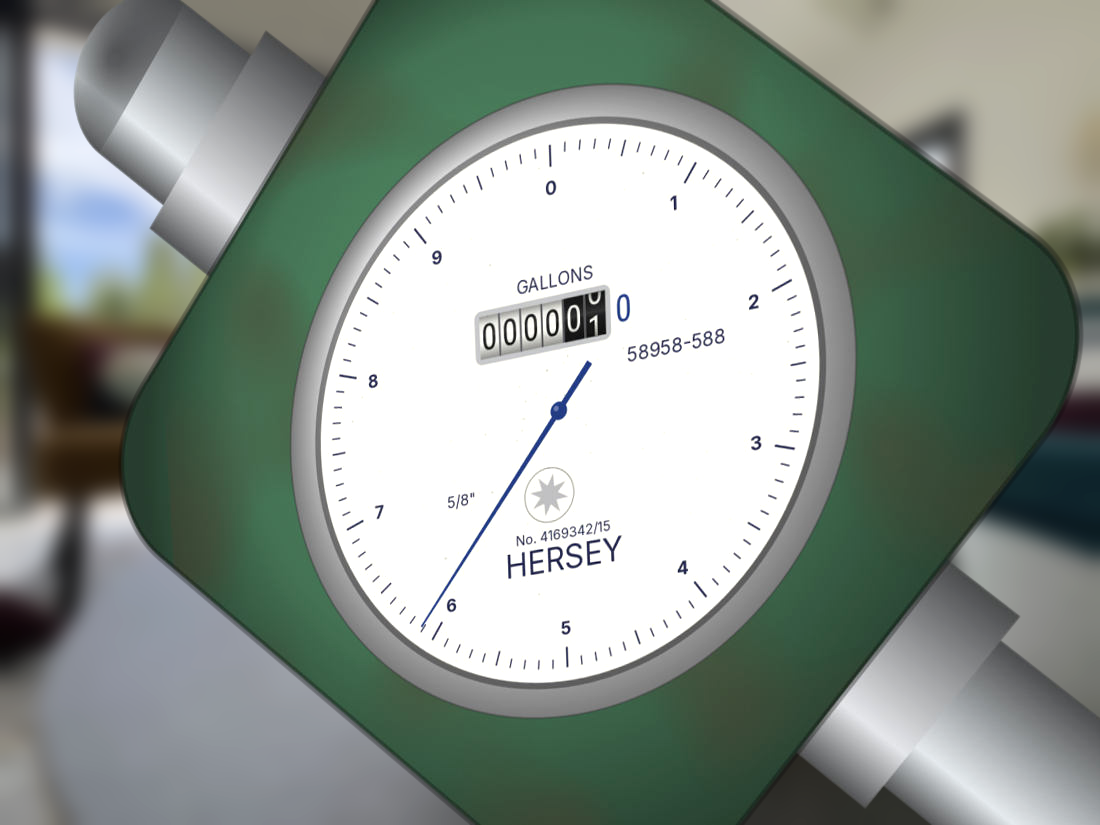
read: 6.1 gal
